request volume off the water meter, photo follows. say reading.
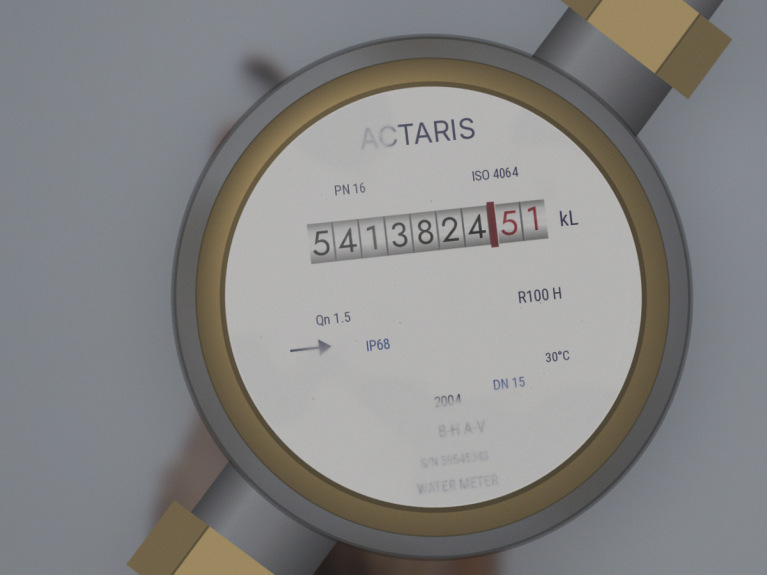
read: 5413824.51 kL
